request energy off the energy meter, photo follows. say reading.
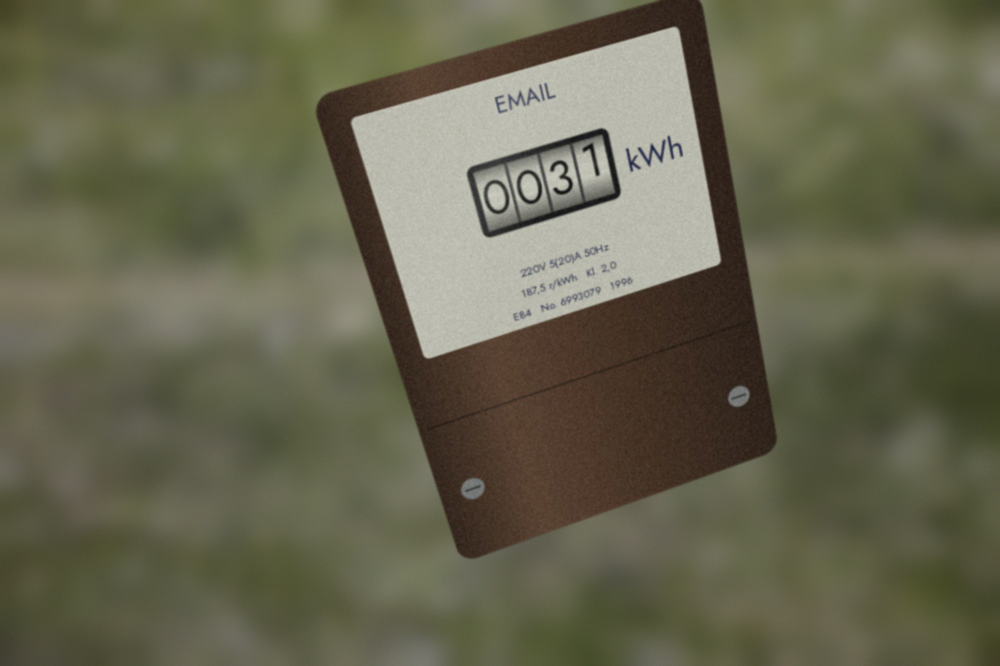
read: 31 kWh
